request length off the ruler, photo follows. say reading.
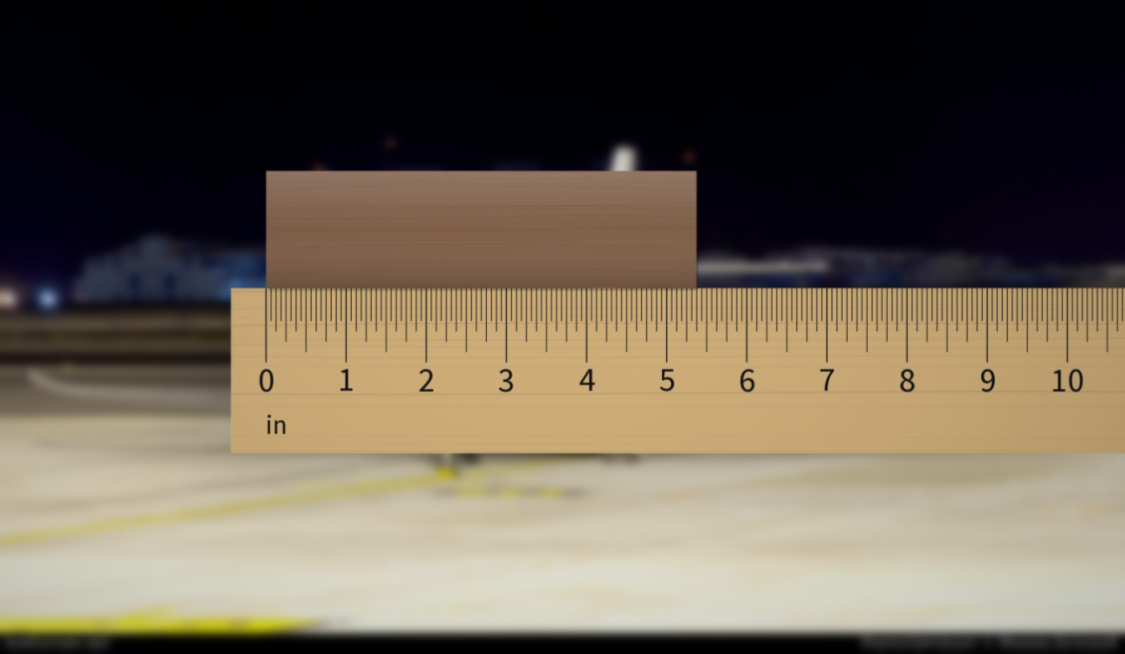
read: 5.375 in
